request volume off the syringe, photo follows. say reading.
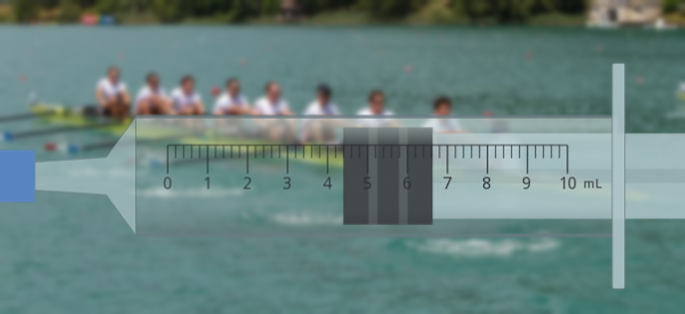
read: 4.4 mL
